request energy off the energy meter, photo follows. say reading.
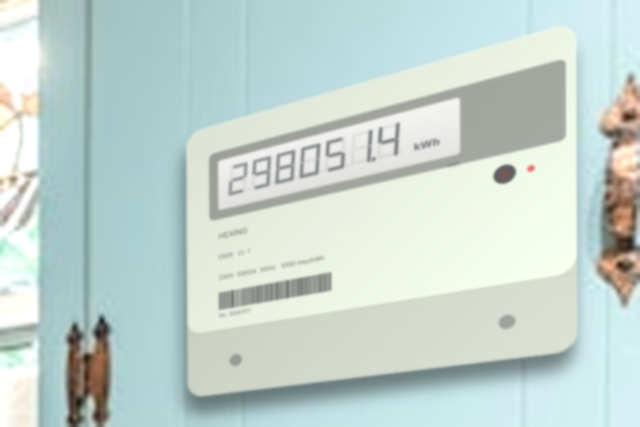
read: 298051.4 kWh
